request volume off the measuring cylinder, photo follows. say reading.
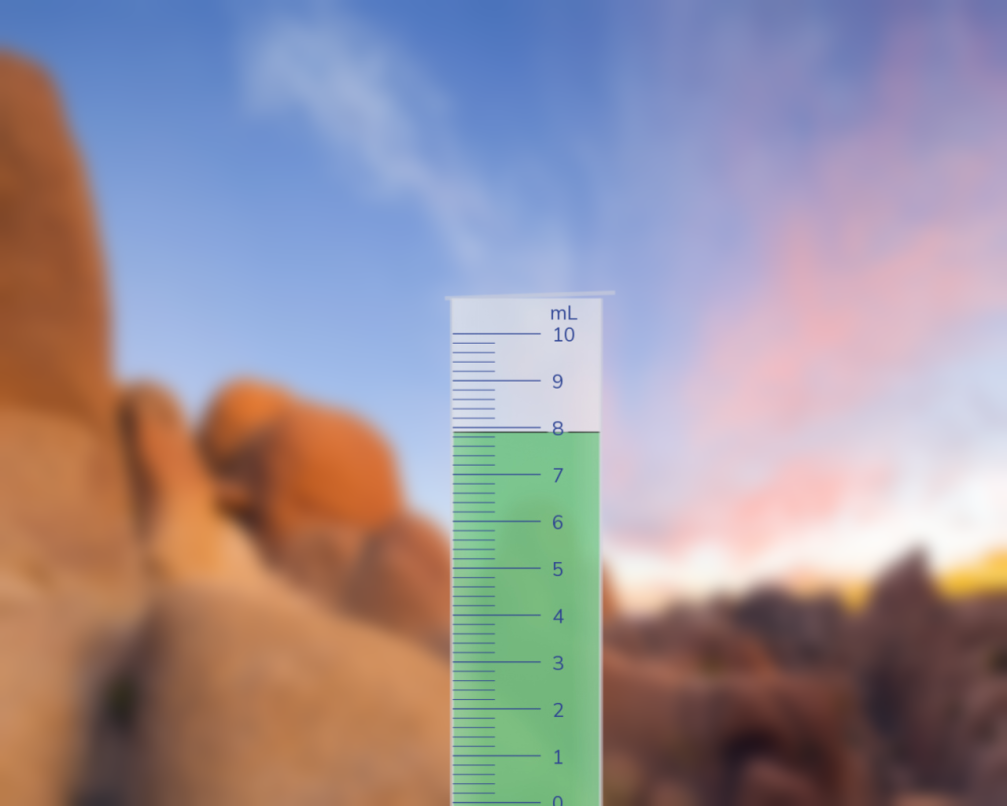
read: 7.9 mL
